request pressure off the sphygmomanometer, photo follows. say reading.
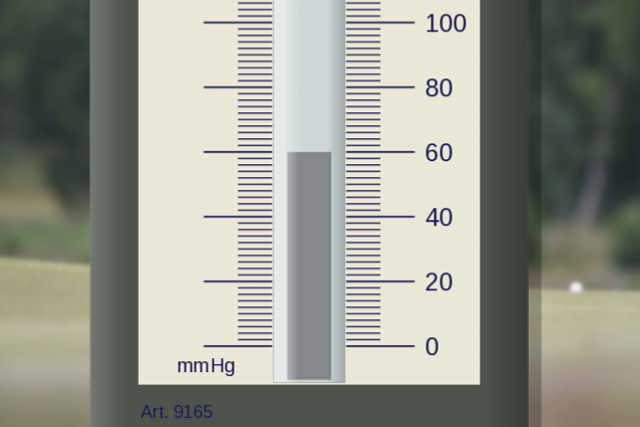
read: 60 mmHg
